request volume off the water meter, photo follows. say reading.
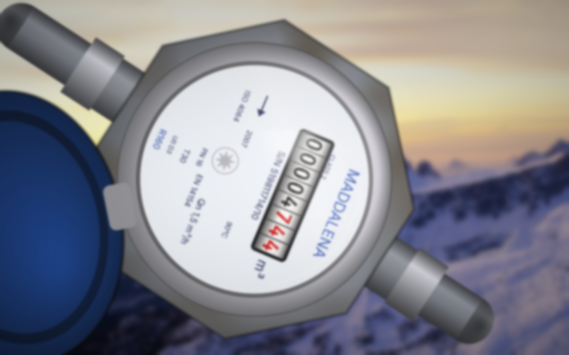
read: 4.744 m³
